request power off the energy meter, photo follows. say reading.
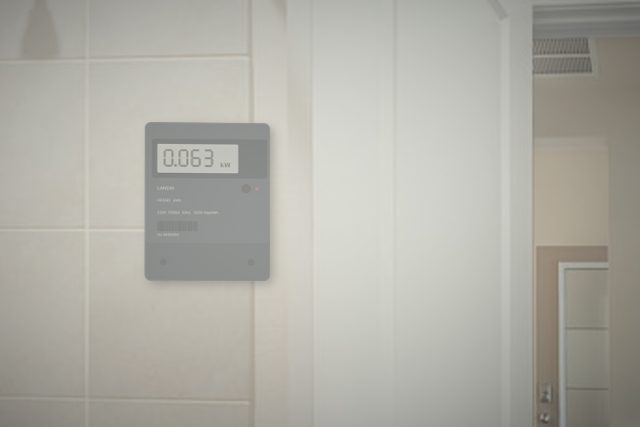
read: 0.063 kW
